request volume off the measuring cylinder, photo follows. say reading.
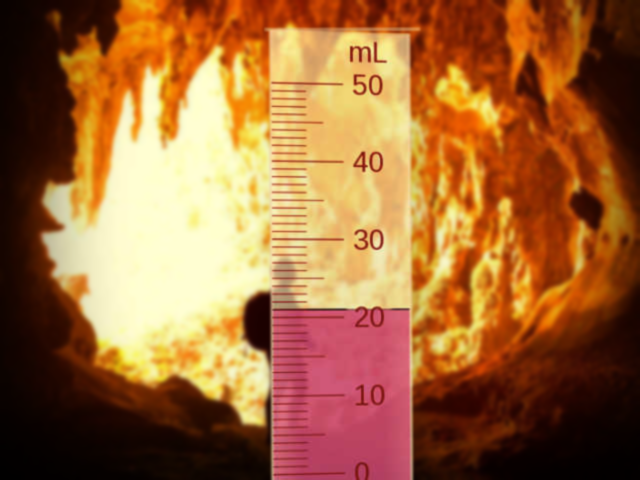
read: 21 mL
